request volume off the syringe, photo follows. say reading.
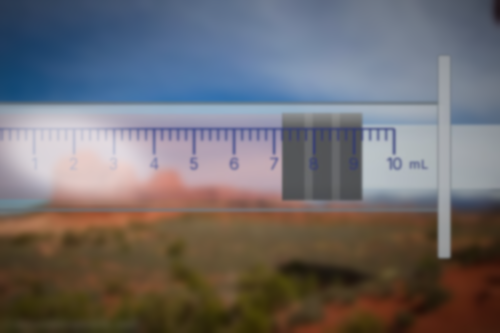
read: 7.2 mL
